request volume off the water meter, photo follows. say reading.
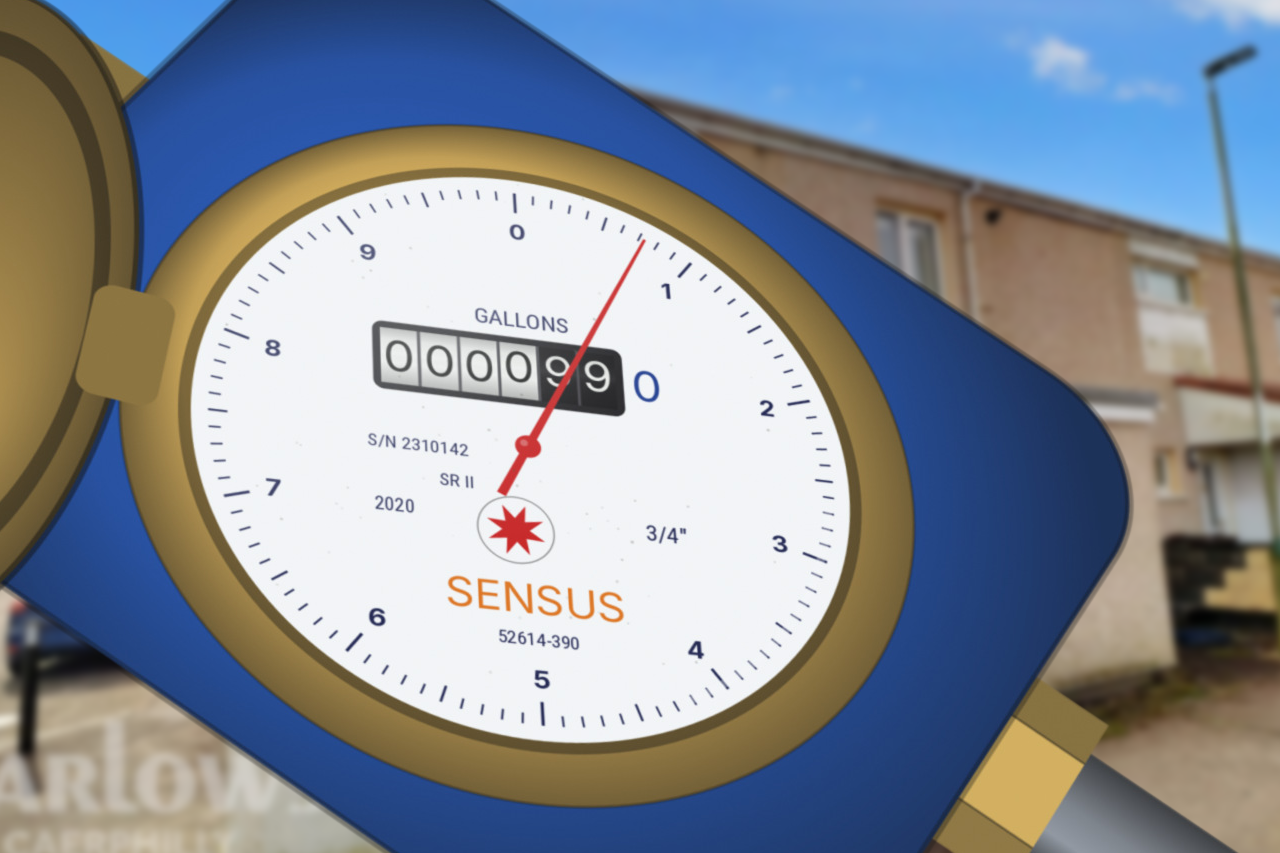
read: 990.7 gal
